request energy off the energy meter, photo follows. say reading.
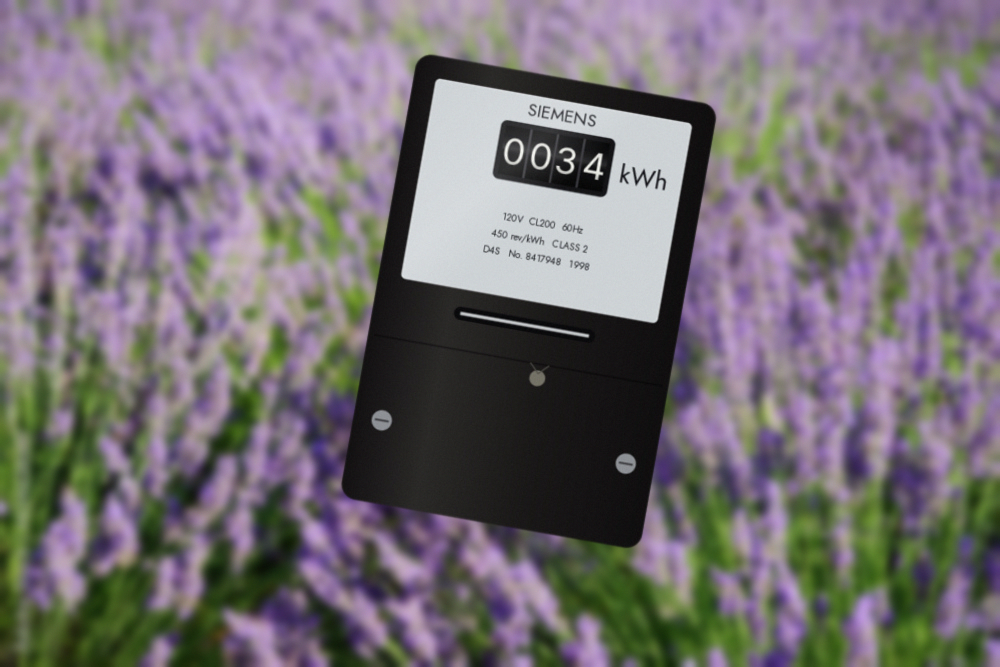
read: 34 kWh
